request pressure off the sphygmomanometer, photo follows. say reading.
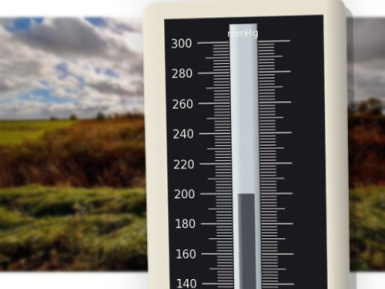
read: 200 mmHg
